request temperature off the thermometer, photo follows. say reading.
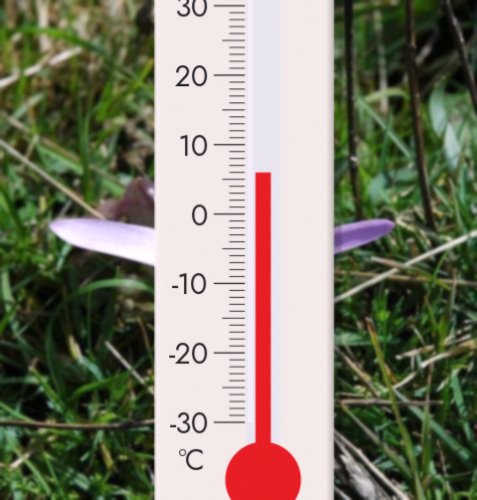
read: 6 °C
